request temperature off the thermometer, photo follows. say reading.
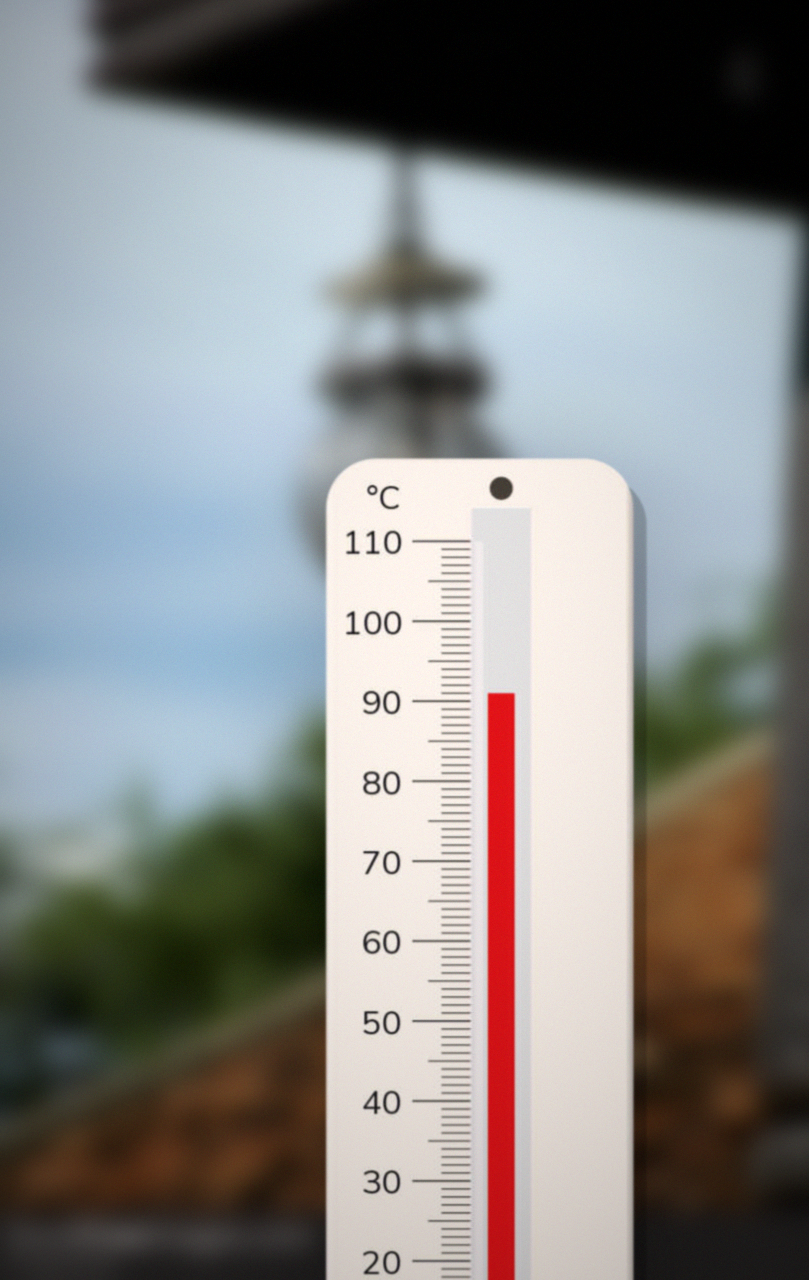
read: 91 °C
